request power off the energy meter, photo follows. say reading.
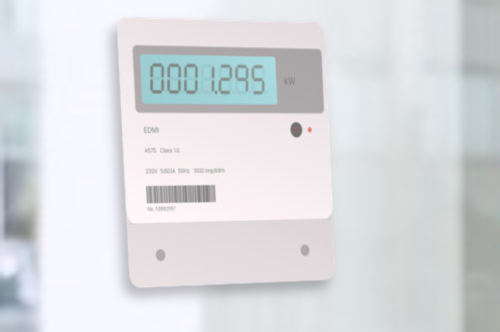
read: 1.295 kW
